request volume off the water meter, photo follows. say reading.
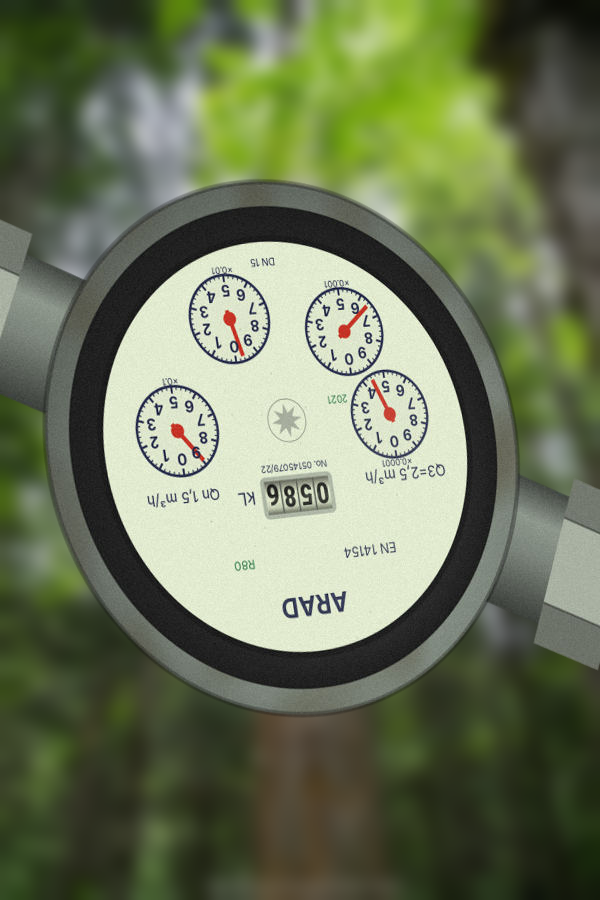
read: 585.8964 kL
